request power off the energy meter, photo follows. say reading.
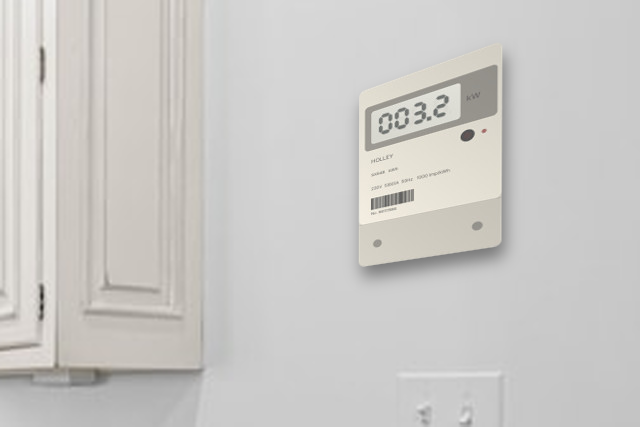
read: 3.2 kW
